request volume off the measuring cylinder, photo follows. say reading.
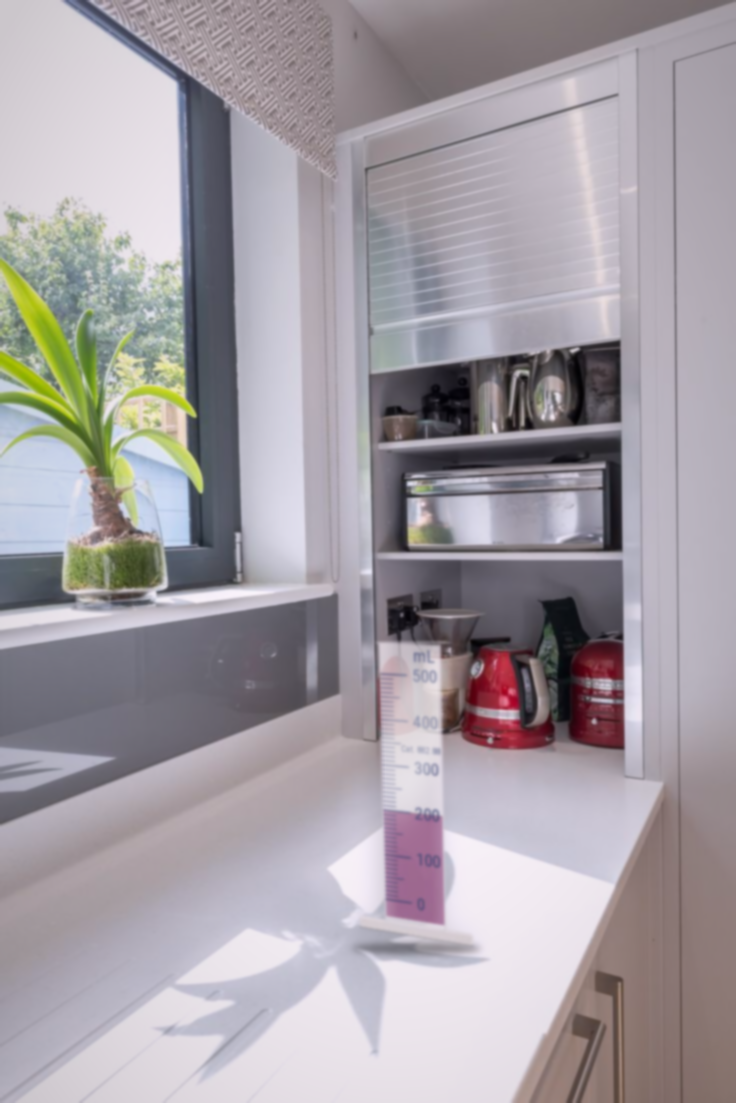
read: 200 mL
